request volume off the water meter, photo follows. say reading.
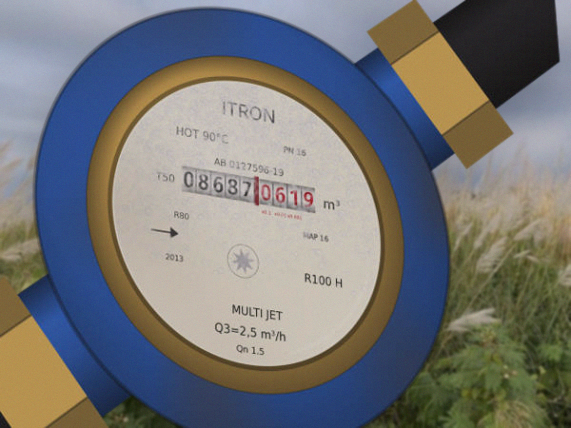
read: 8687.0619 m³
